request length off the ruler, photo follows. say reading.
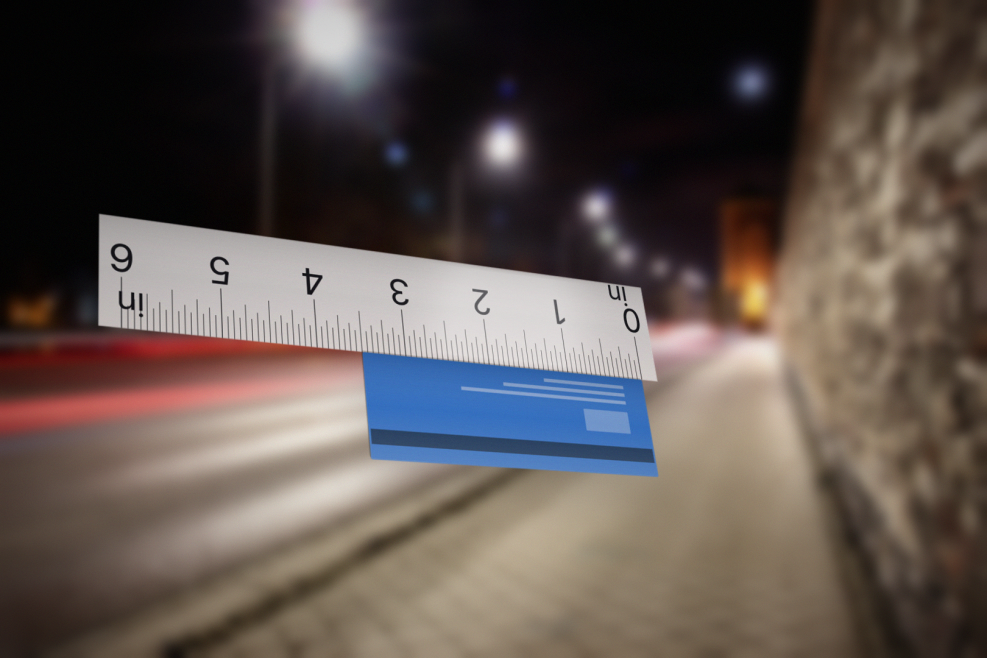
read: 3.5 in
